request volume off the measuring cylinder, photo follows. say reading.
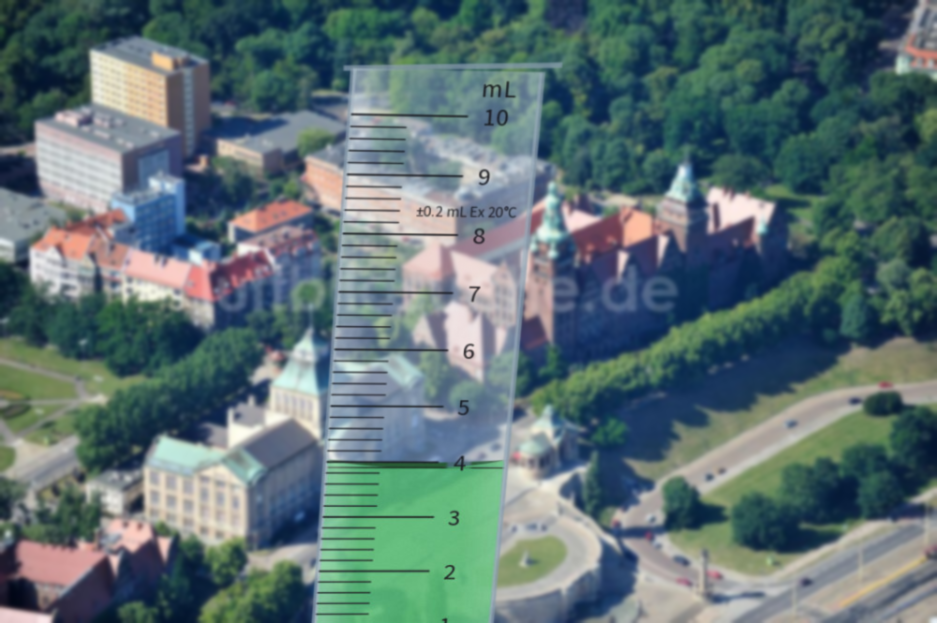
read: 3.9 mL
